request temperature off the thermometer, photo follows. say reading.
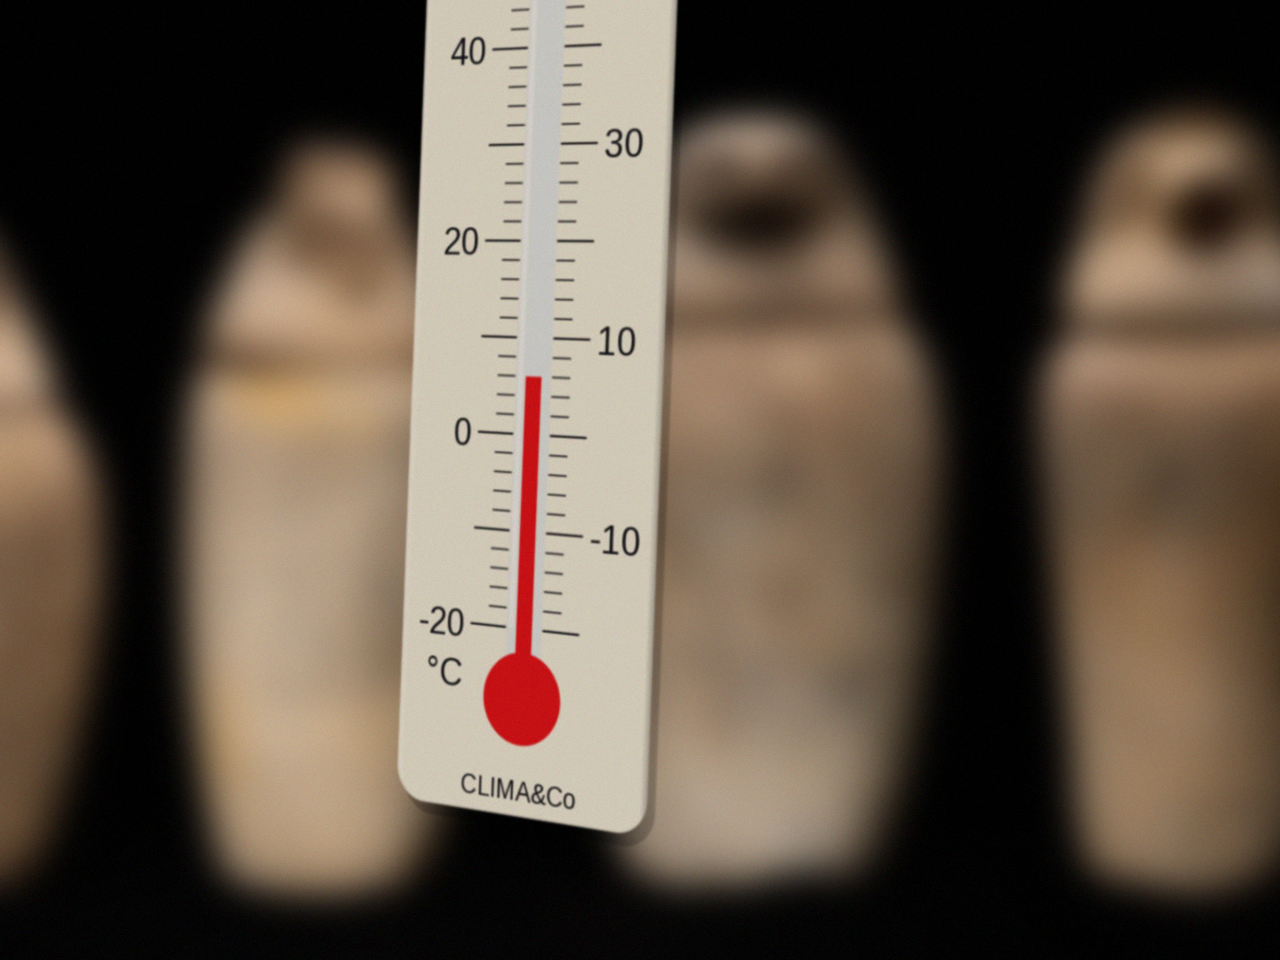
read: 6 °C
